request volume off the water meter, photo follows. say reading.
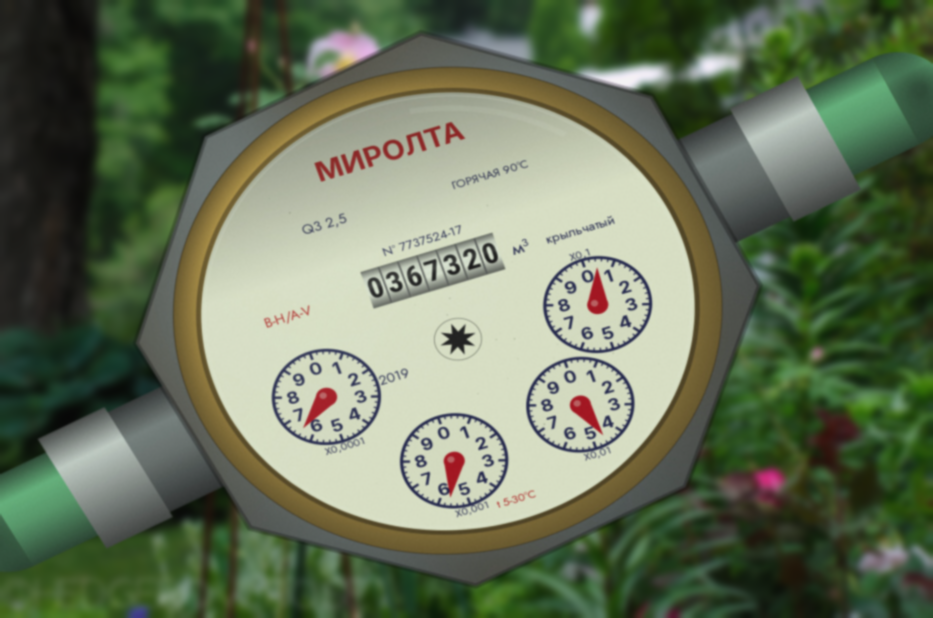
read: 367320.0456 m³
